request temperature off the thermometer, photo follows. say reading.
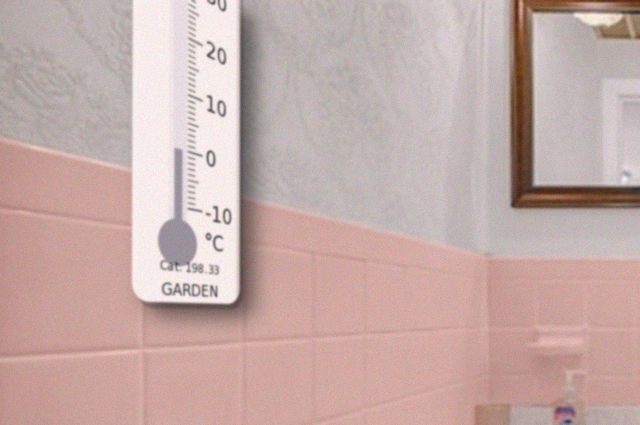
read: 0 °C
